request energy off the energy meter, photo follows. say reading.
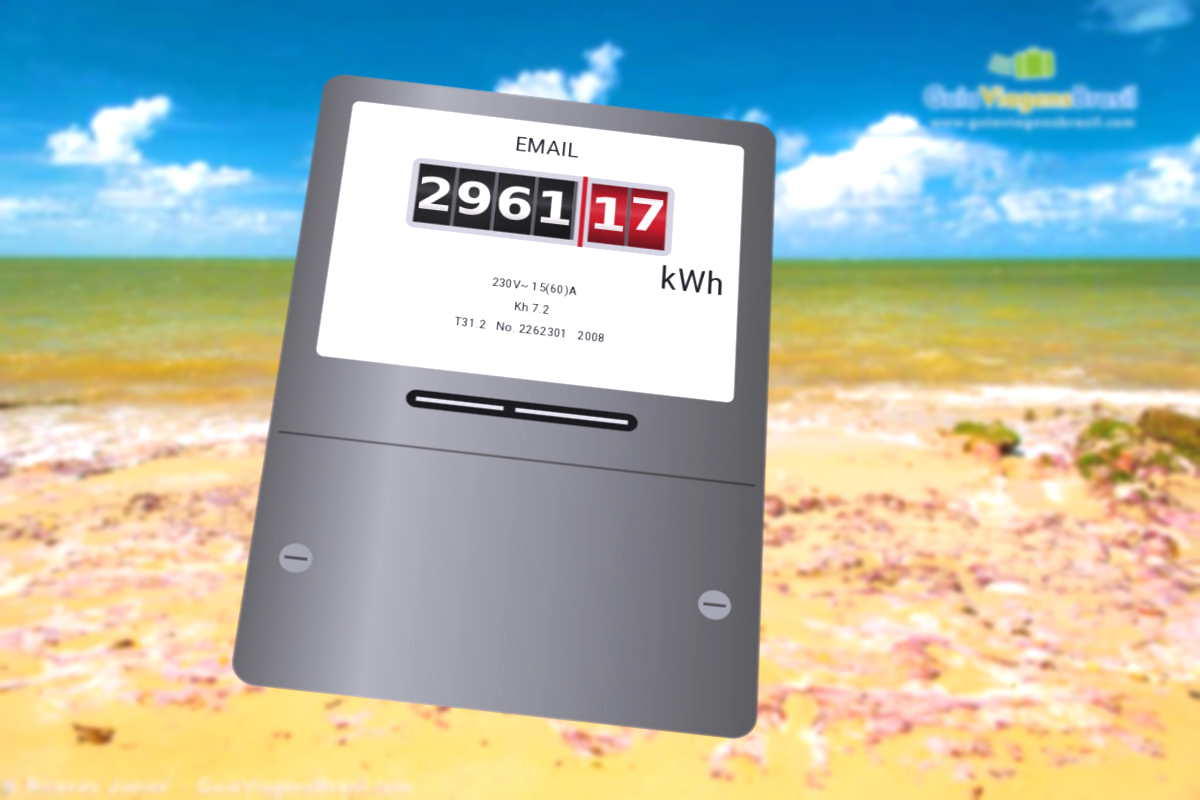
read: 2961.17 kWh
